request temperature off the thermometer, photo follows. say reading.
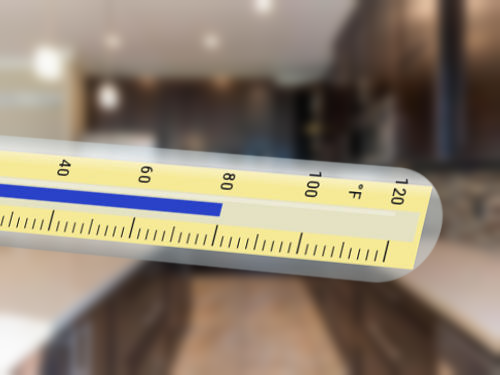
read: 80 °F
